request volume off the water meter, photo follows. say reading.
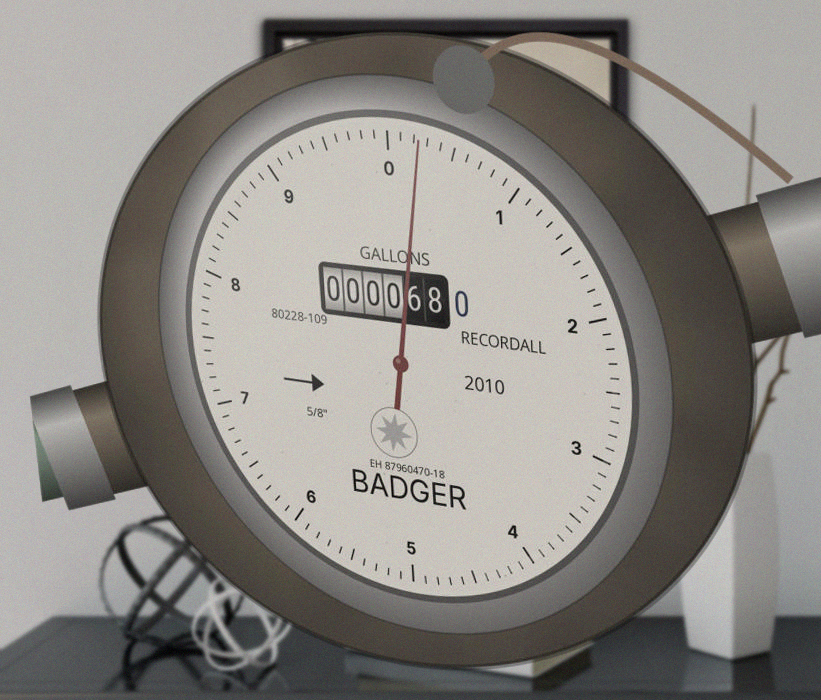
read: 680.2 gal
